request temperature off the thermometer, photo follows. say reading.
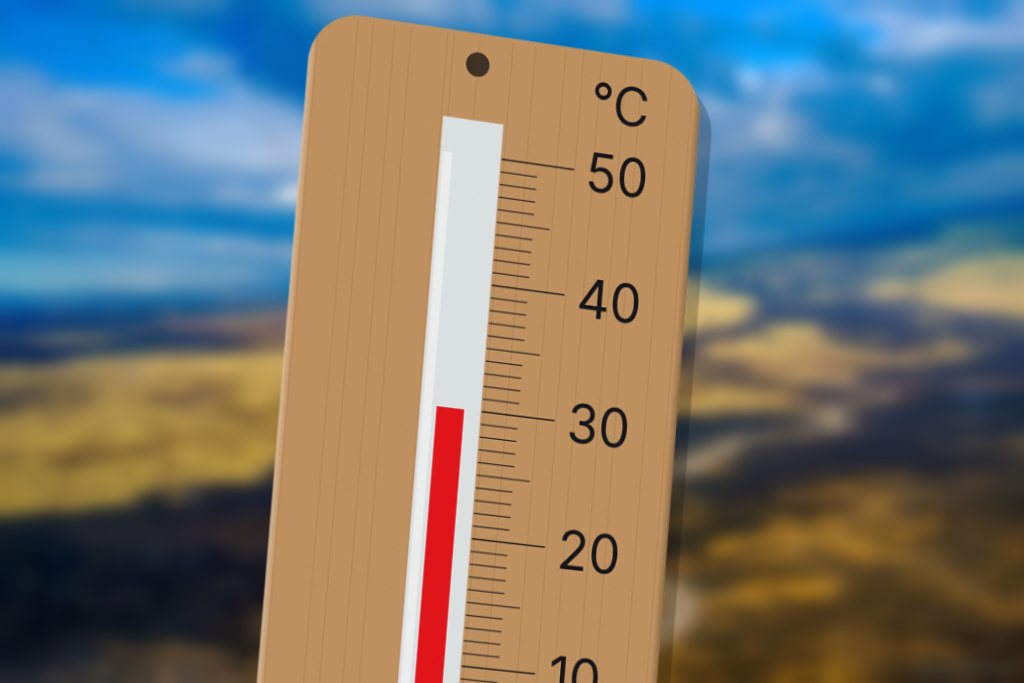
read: 30 °C
